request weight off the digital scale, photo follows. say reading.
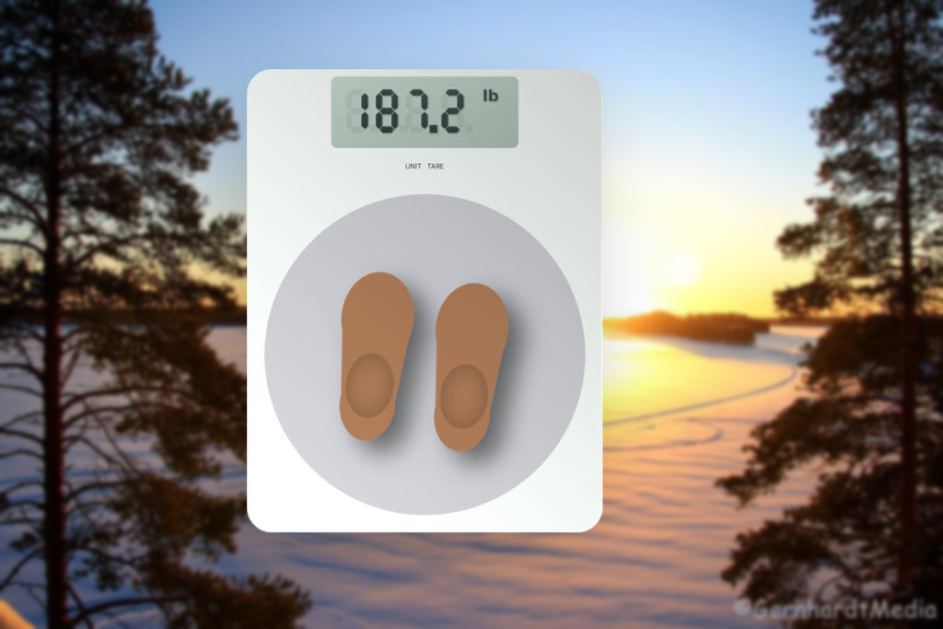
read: 187.2 lb
